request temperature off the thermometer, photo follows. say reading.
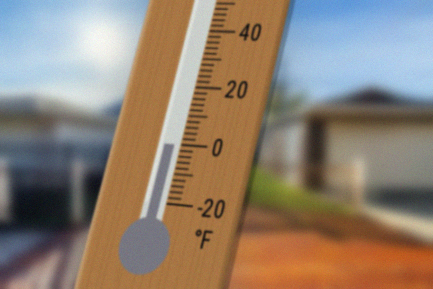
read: 0 °F
